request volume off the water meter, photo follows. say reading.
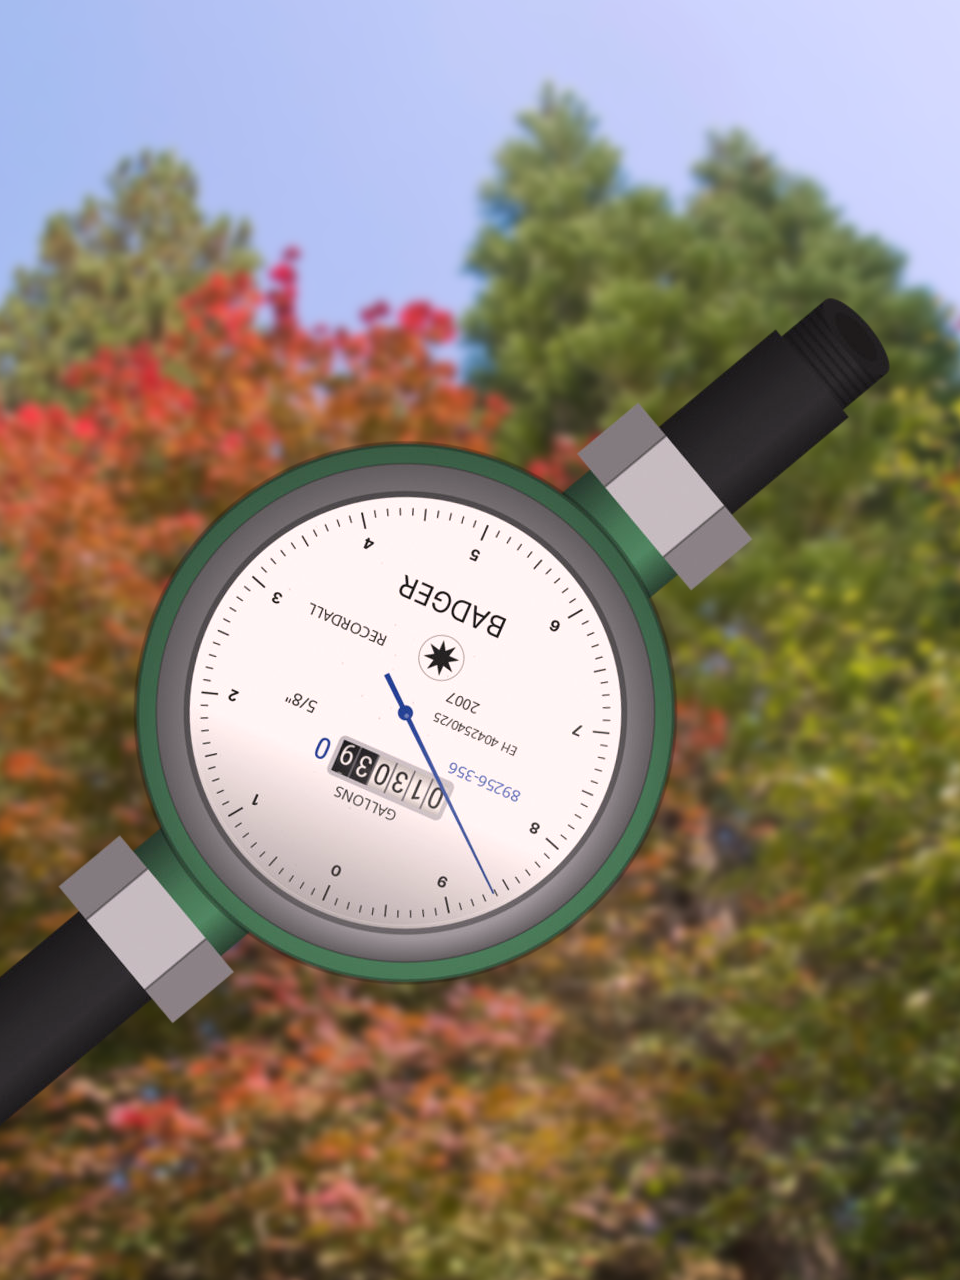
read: 130388.6 gal
